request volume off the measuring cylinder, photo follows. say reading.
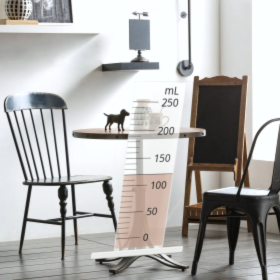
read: 120 mL
